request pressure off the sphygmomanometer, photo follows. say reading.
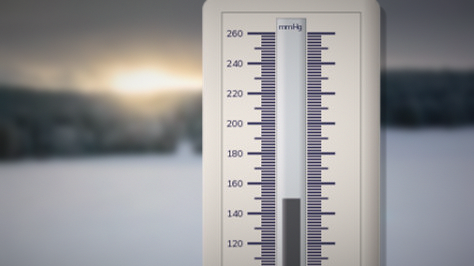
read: 150 mmHg
